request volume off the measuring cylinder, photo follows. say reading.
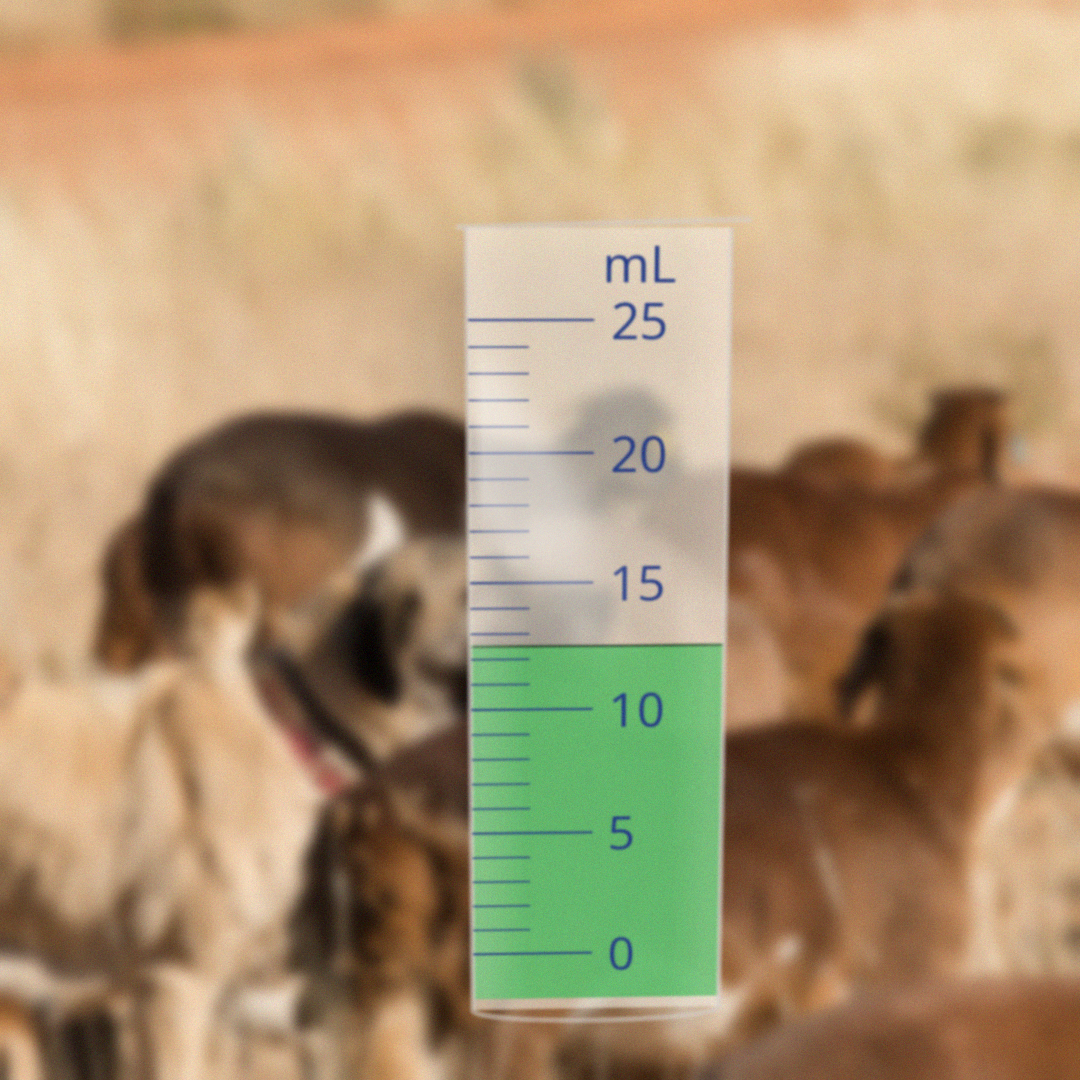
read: 12.5 mL
